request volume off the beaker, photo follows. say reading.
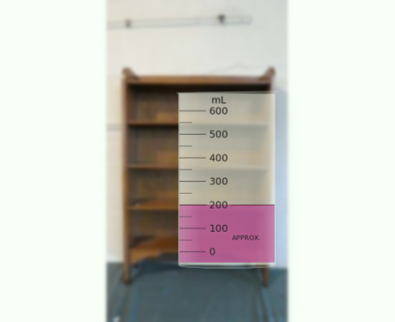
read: 200 mL
